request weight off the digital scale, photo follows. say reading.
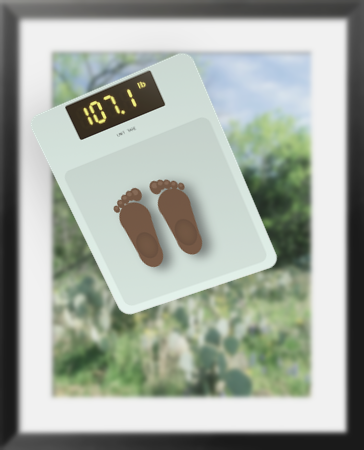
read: 107.1 lb
